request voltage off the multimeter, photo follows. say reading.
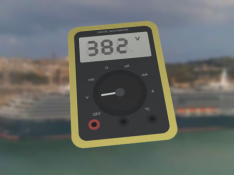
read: 382 V
